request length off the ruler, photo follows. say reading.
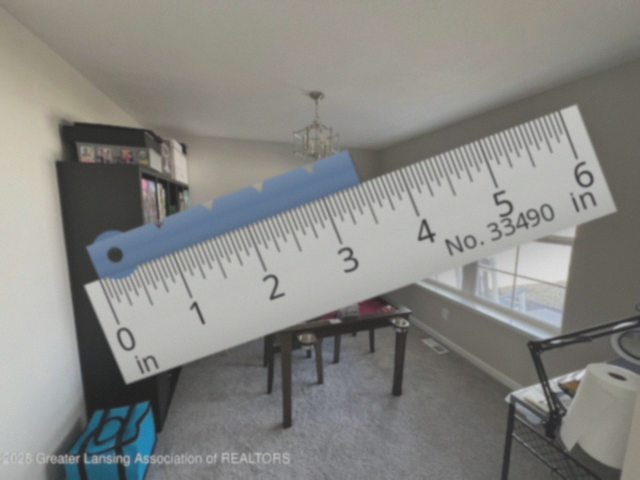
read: 3.5 in
